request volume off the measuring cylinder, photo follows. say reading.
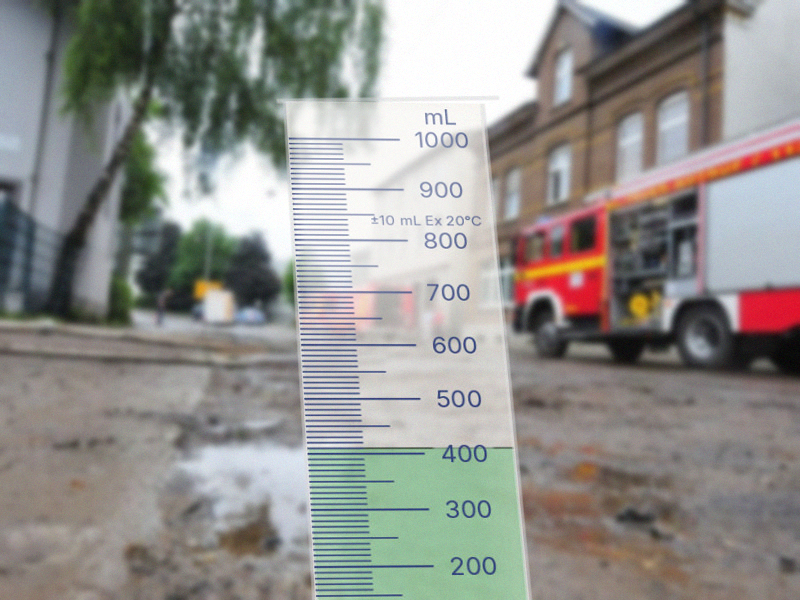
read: 410 mL
